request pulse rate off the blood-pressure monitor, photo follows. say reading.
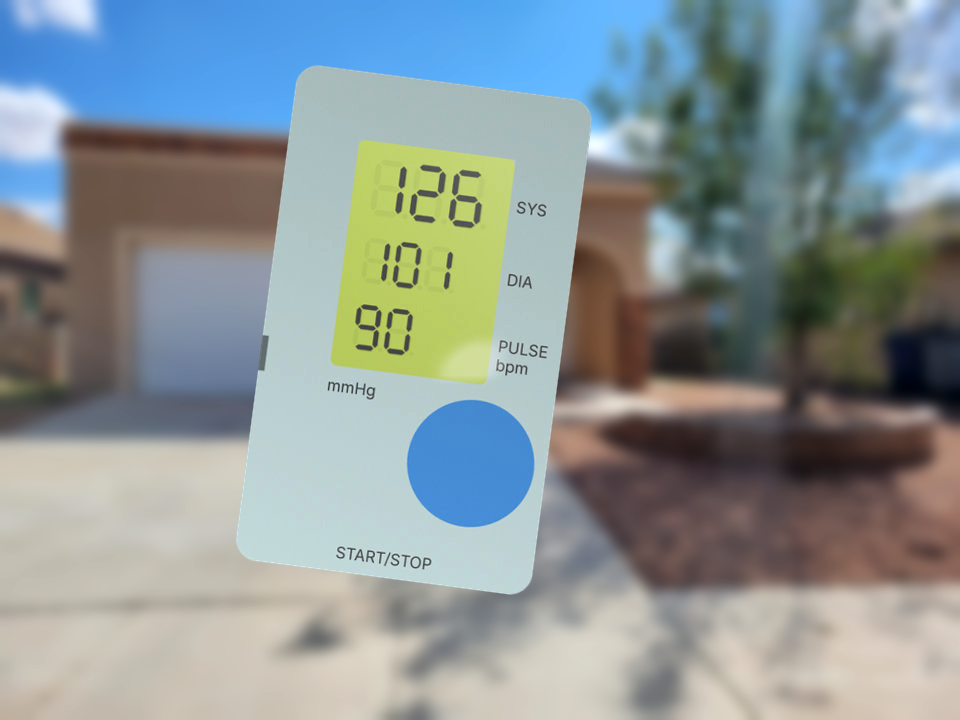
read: 90 bpm
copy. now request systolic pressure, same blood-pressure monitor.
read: 126 mmHg
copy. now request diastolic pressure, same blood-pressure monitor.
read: 101 mmHg
